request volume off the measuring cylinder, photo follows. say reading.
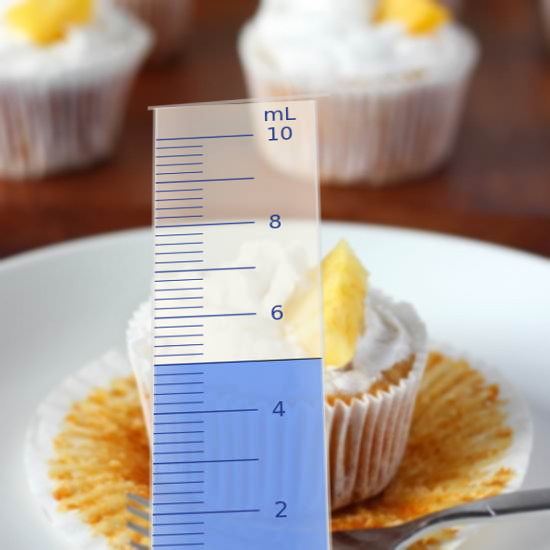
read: 5 mL
